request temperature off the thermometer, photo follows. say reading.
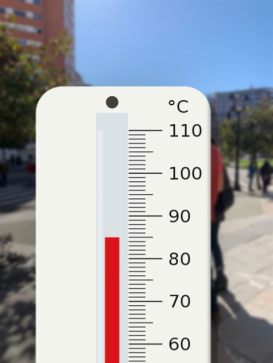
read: 85 °C
